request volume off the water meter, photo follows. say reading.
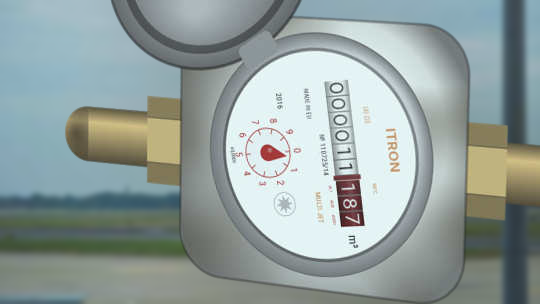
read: 11.1870 m³
